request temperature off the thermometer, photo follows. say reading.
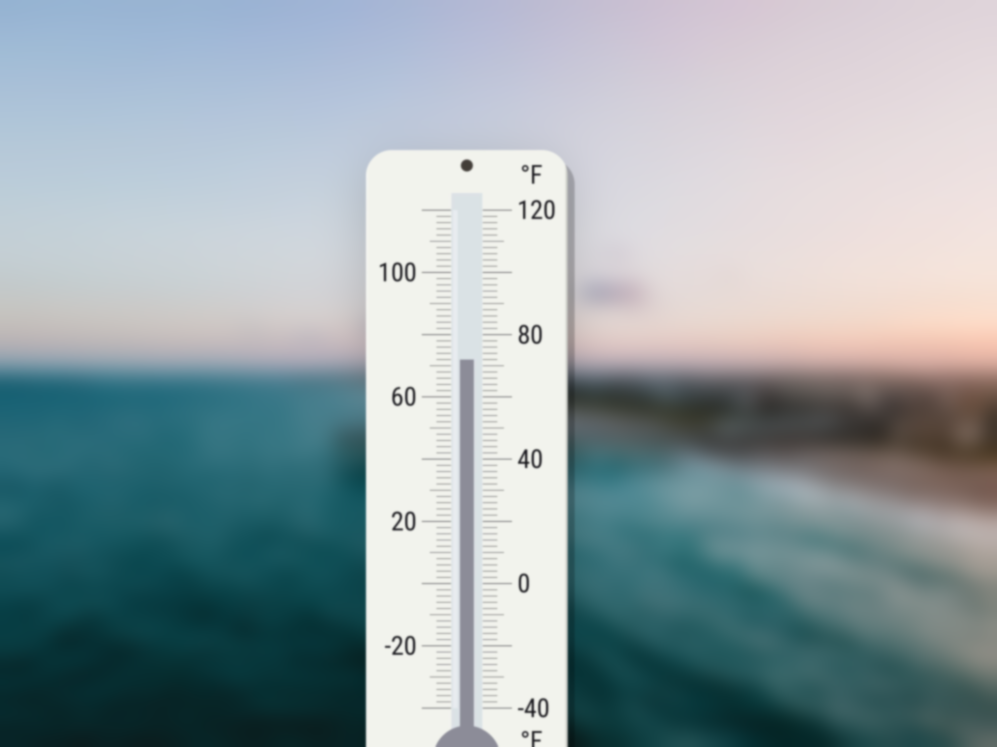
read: 72 °F
